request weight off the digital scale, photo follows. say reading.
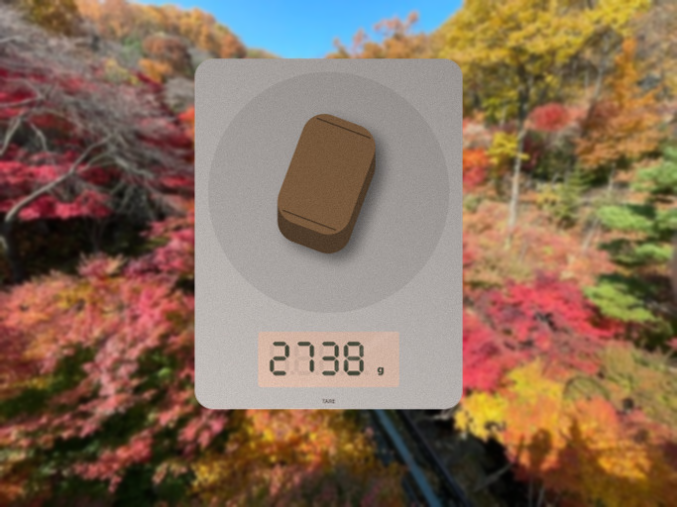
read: 2738 g
